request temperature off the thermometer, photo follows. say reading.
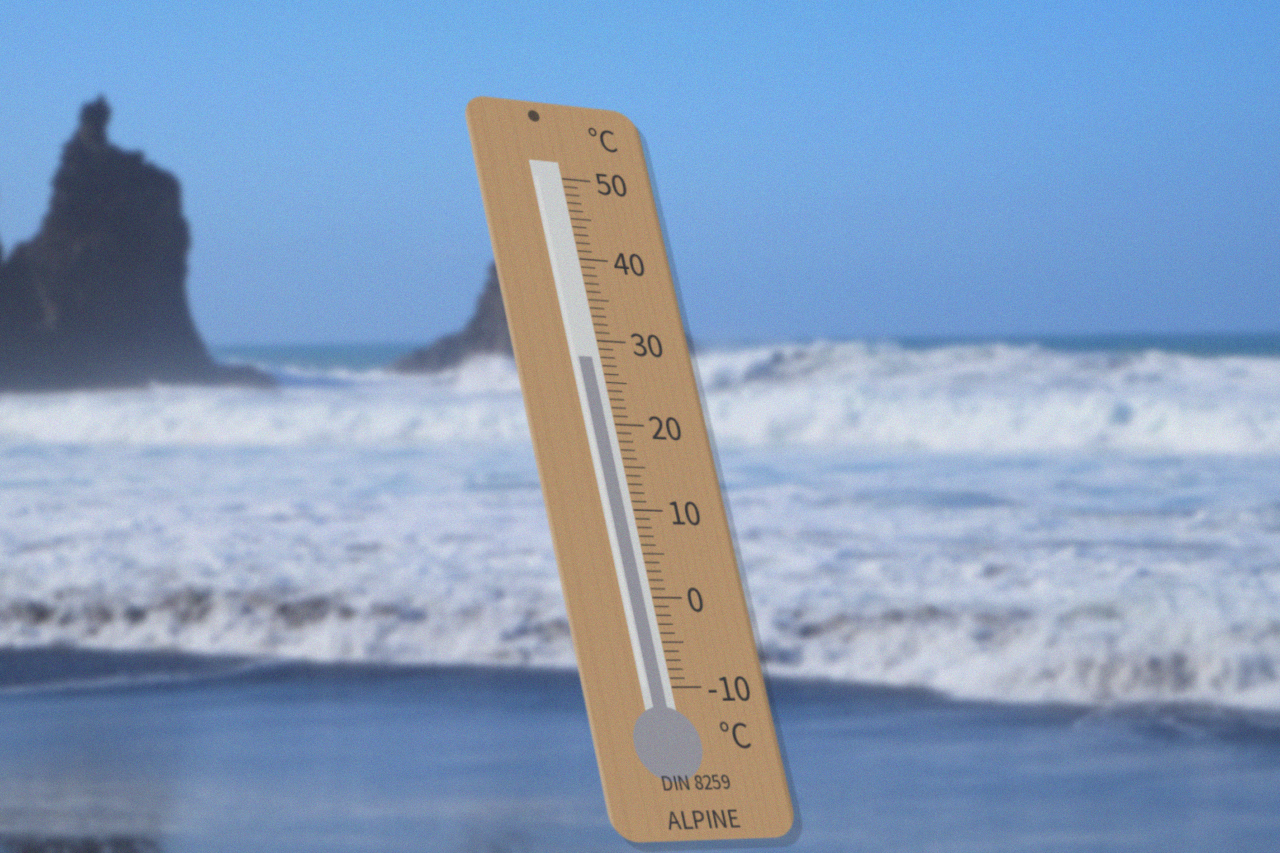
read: 28 °C
